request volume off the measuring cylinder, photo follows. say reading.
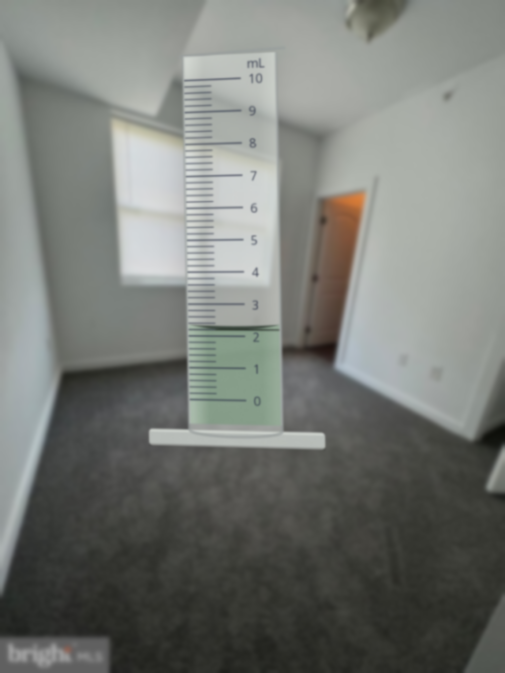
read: 2.2 mL
